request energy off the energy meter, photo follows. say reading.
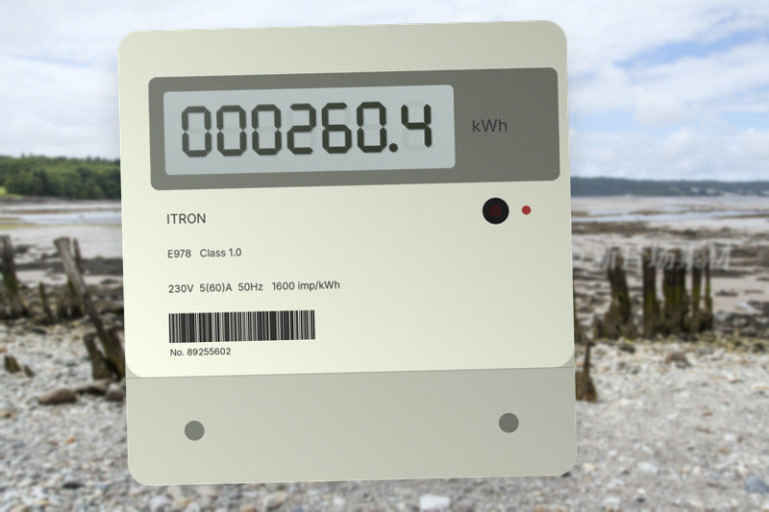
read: 260.4 kWh
